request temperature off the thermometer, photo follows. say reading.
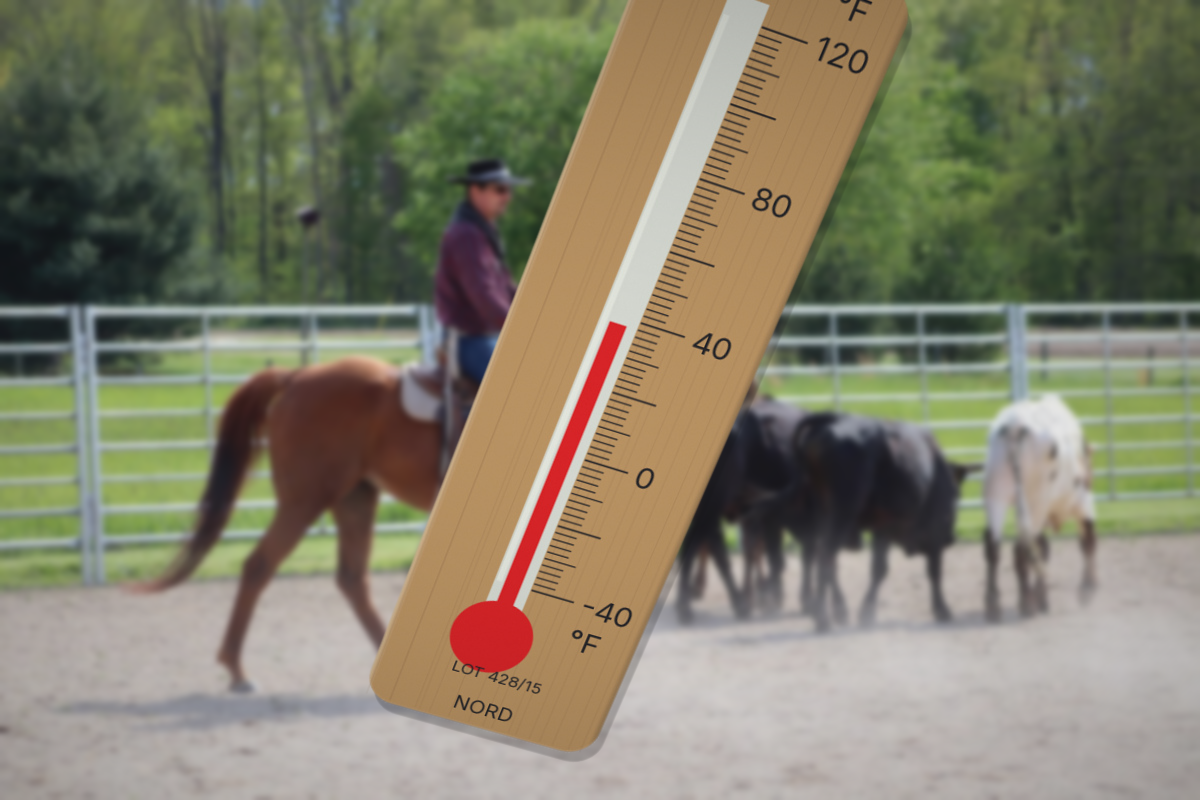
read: 38 °F
